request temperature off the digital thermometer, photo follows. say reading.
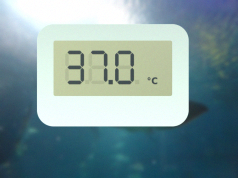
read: 37.0 °C
